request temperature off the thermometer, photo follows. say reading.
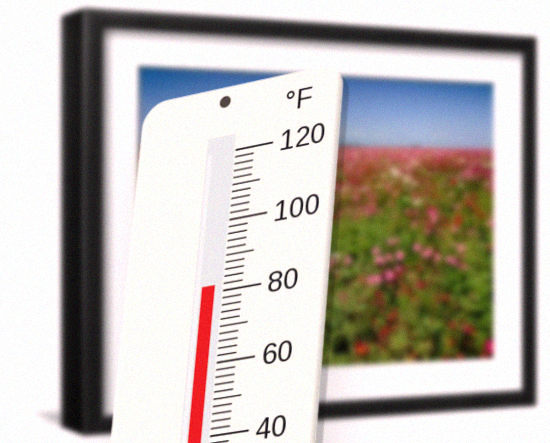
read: 82 °F
